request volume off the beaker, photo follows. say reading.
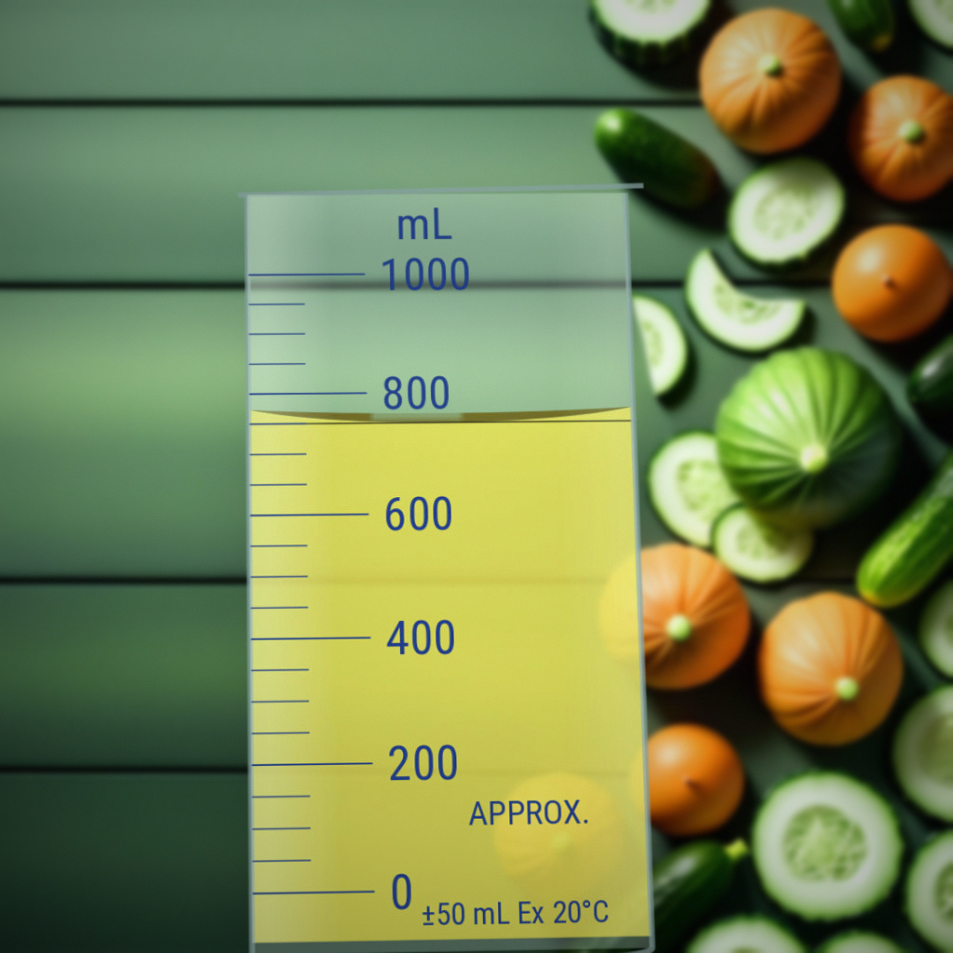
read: 750 mL
